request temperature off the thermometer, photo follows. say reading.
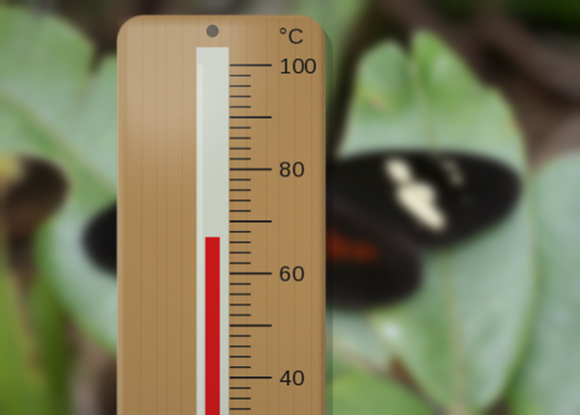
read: 67 °C
